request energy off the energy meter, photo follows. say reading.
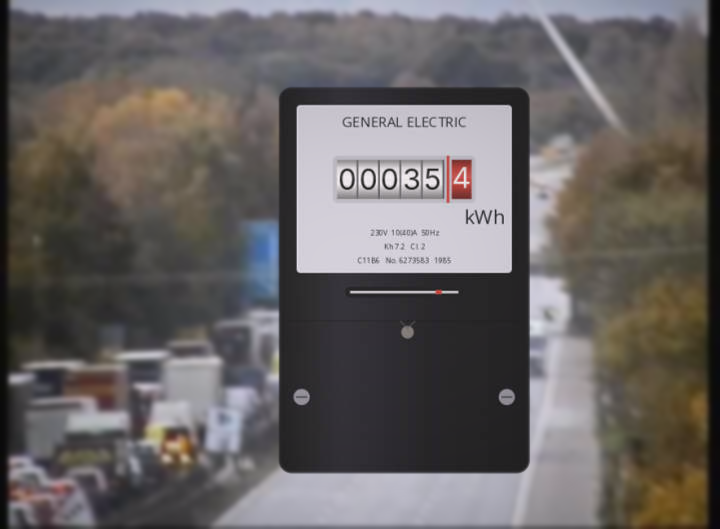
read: 35.4 kWh
